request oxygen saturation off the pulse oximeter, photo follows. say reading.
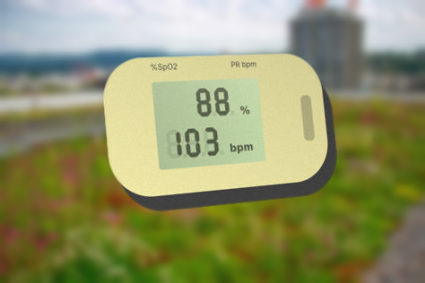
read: 88 %
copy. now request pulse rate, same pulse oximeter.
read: 103 bpm
